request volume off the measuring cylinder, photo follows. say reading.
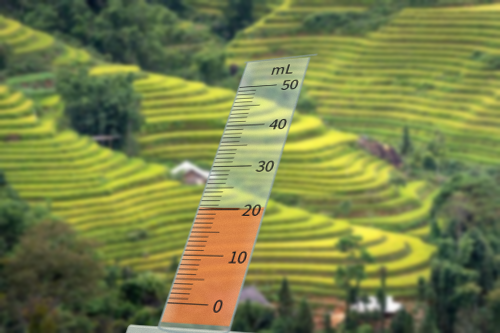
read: 20 mL
